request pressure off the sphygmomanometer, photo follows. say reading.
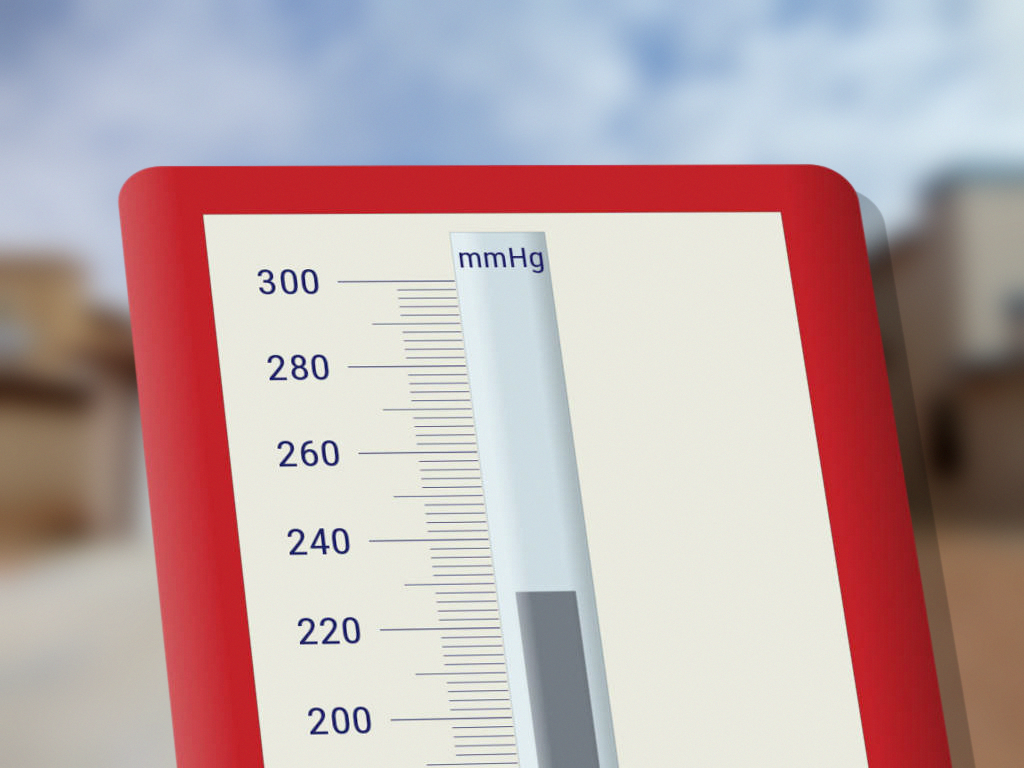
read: 228 mmHg
